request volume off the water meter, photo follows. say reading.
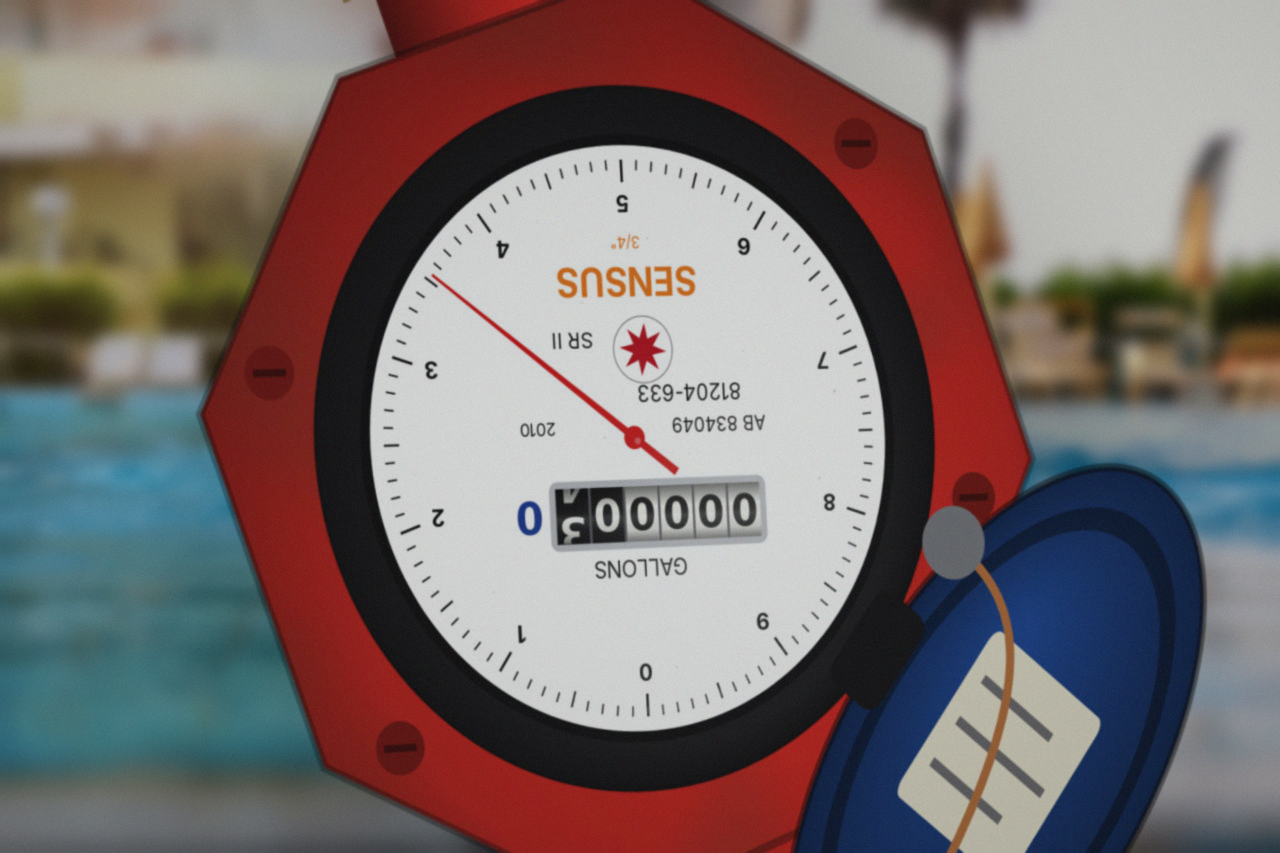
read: 33.5 gal
